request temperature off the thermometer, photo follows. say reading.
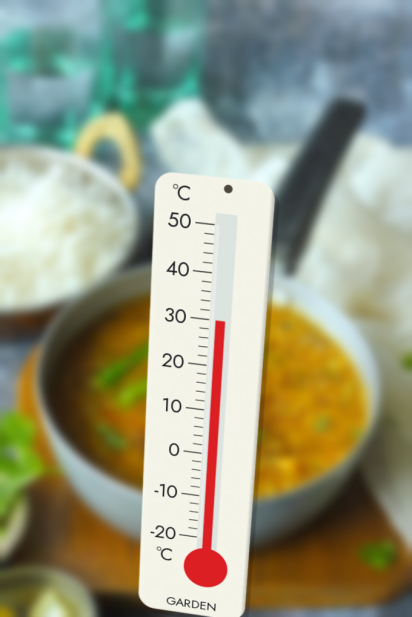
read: 30 °C
